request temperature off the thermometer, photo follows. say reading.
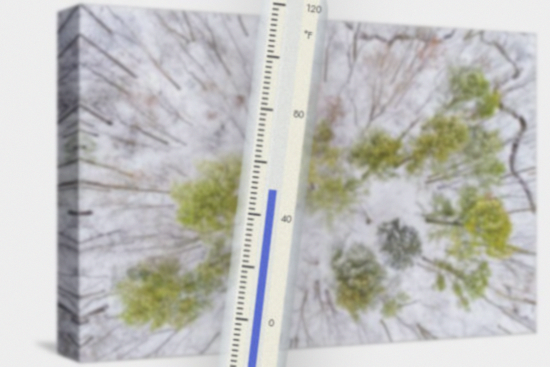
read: 50 °F
